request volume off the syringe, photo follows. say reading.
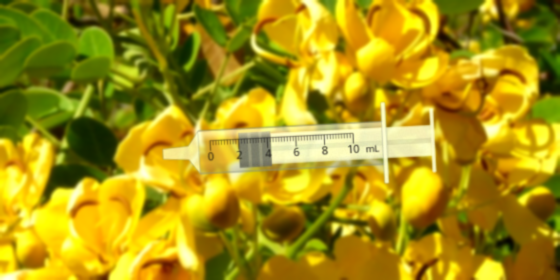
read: 2 mL
